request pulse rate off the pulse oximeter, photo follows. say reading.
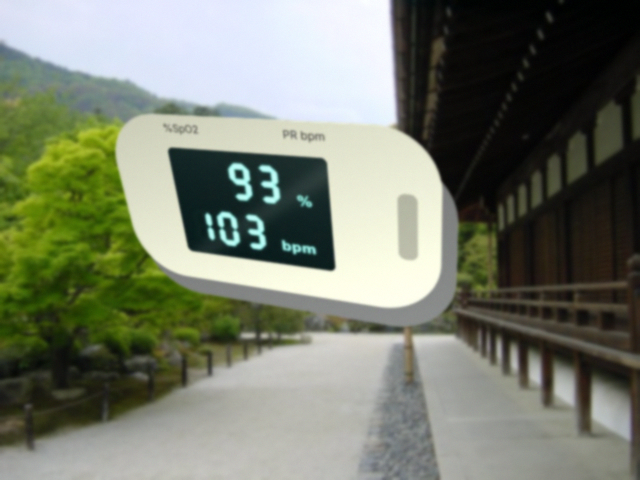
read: 103 bpm
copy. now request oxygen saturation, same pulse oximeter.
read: 93 %
